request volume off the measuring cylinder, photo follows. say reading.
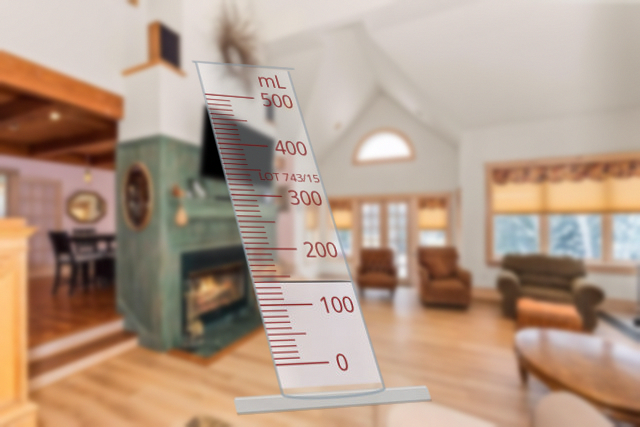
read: 140 mL
